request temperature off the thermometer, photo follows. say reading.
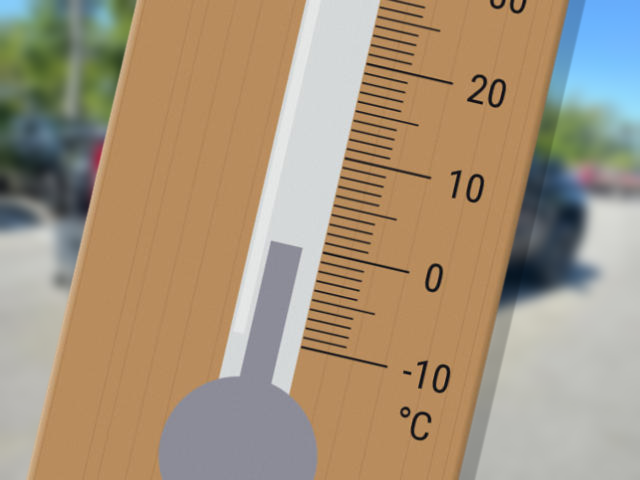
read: 0 °C
